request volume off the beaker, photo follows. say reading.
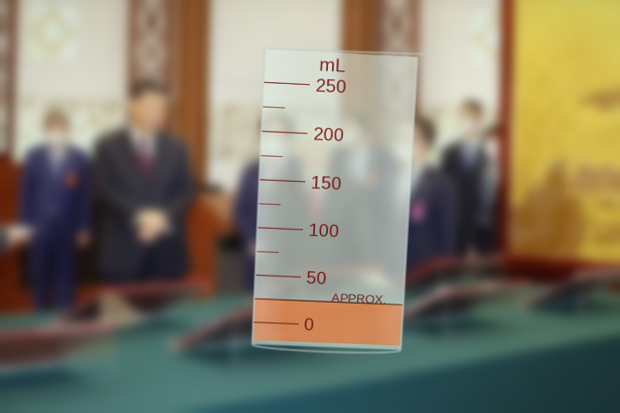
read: 25 mL
